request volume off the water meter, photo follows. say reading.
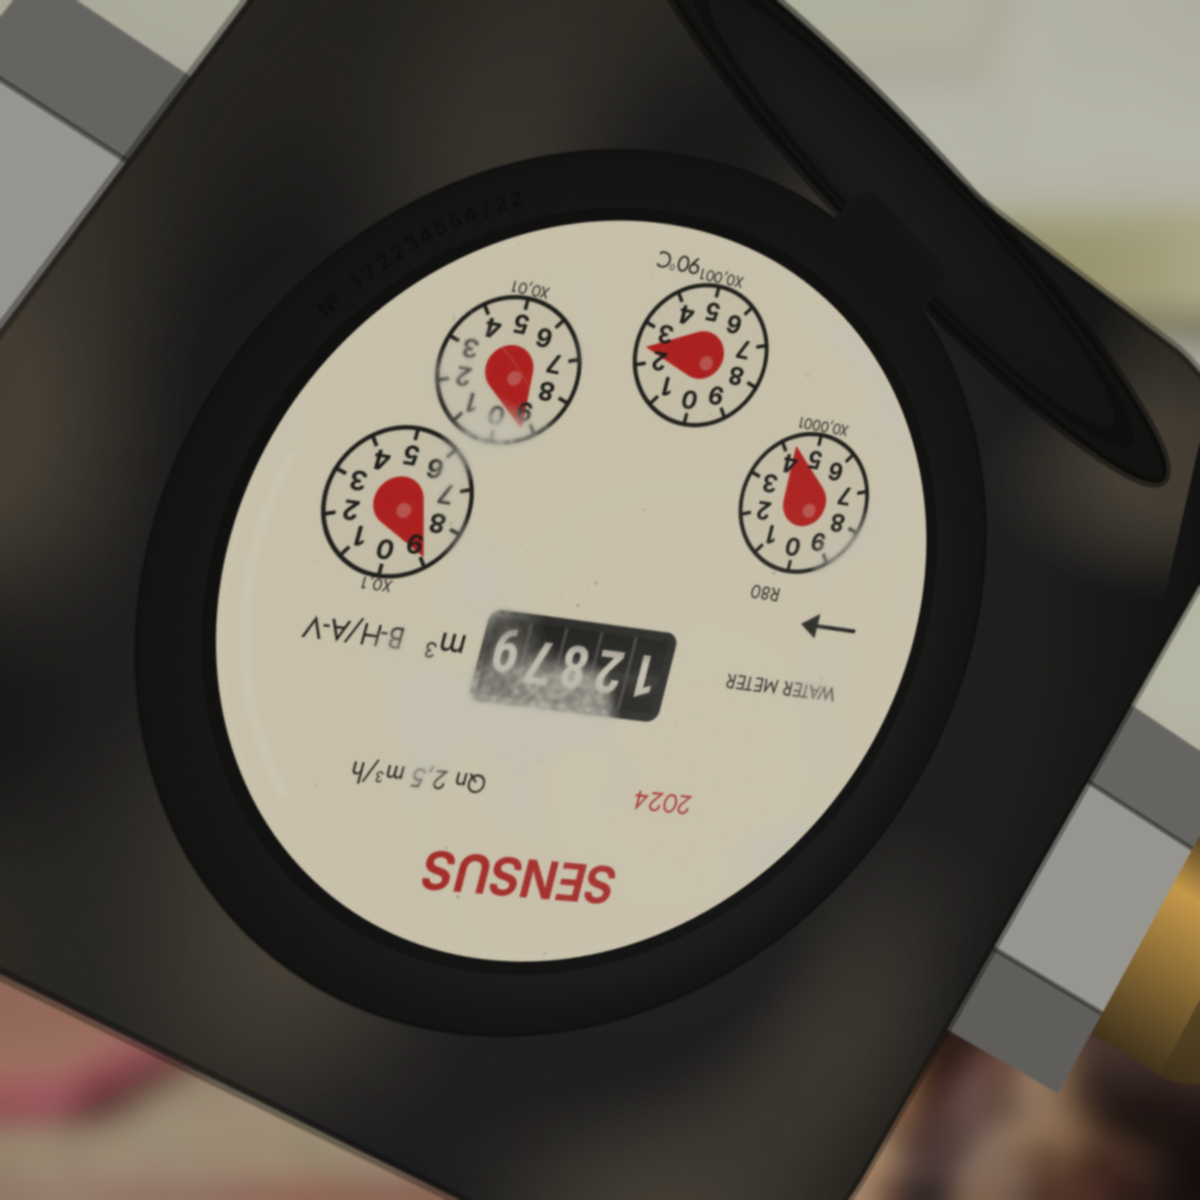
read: 12878.8924 m³
